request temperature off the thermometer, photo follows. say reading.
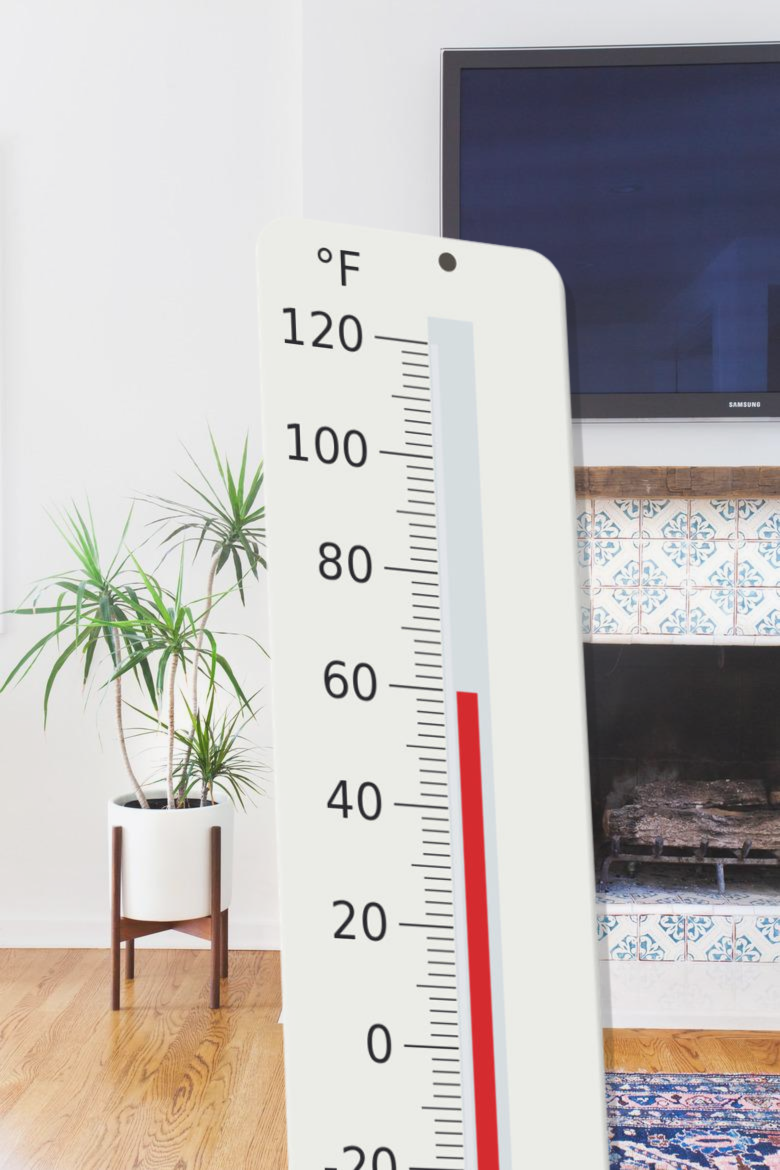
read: 60 °F
